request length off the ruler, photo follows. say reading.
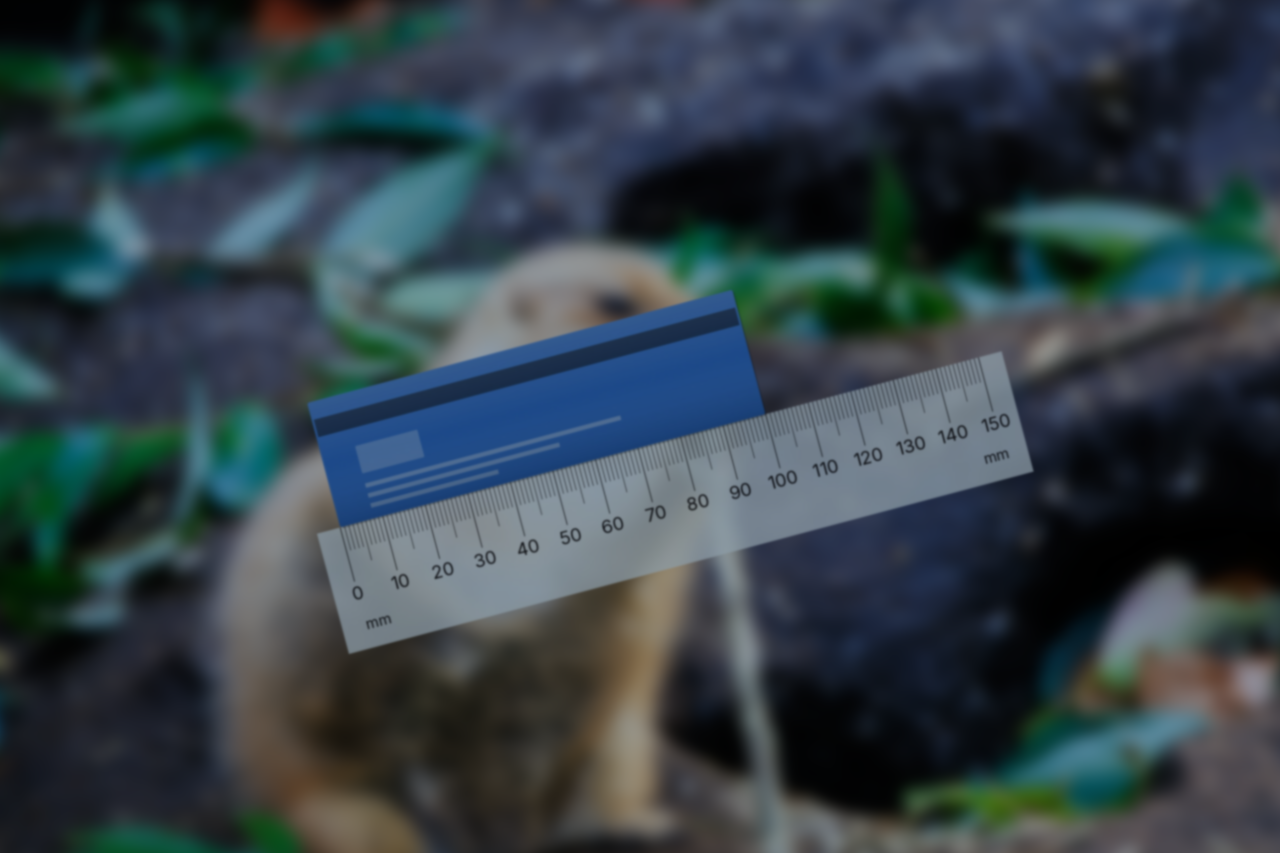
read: 100 mm
